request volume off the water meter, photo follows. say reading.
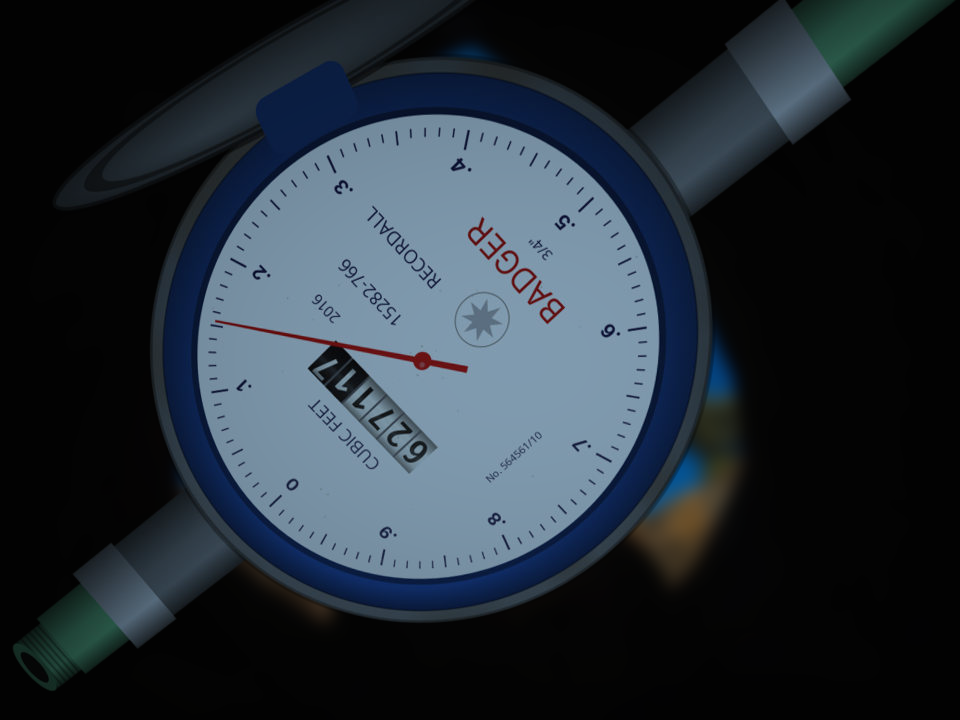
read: 627117.15 ft³
